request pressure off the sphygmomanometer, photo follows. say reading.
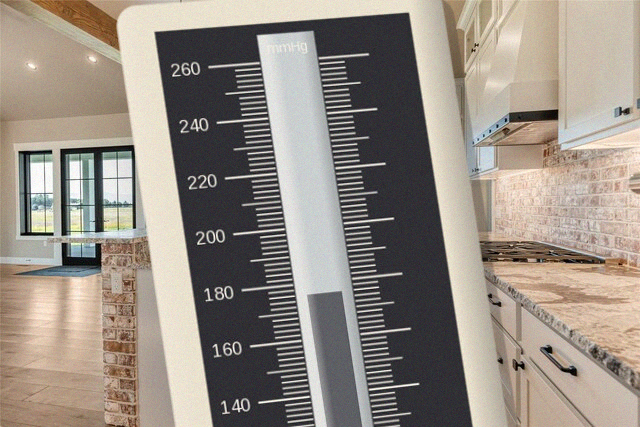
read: 176 mmHg
